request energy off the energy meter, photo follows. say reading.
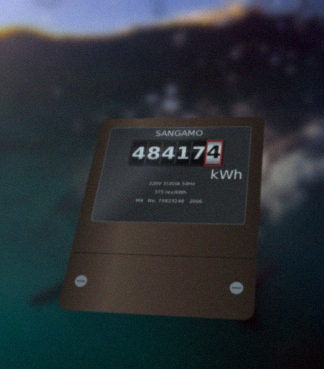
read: 48417.4 kWh
